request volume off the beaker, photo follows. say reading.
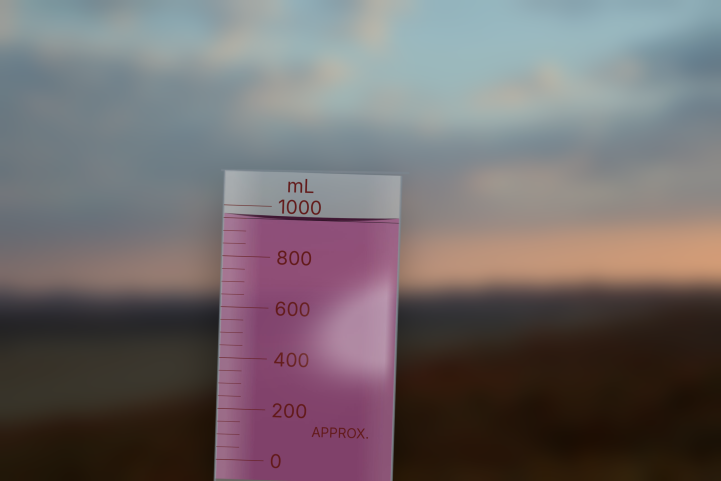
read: 950 mL
